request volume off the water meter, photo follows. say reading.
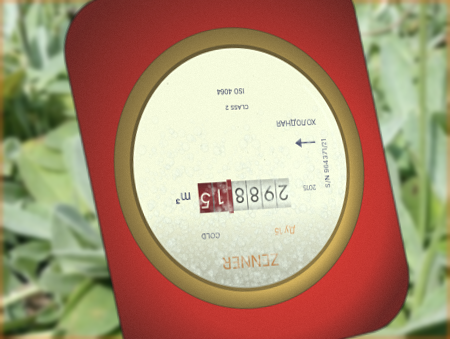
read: 2988.15 m³
